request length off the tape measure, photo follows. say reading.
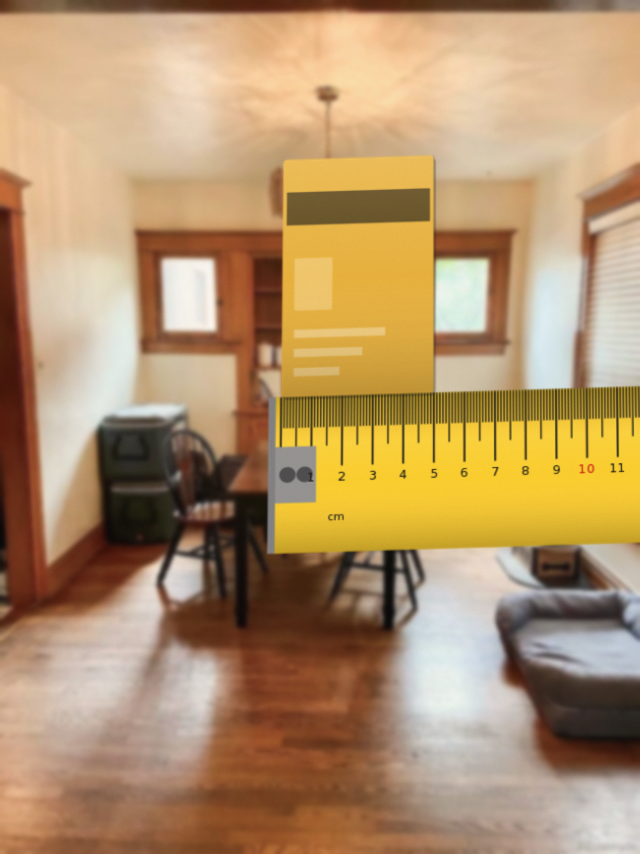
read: 5 cm
